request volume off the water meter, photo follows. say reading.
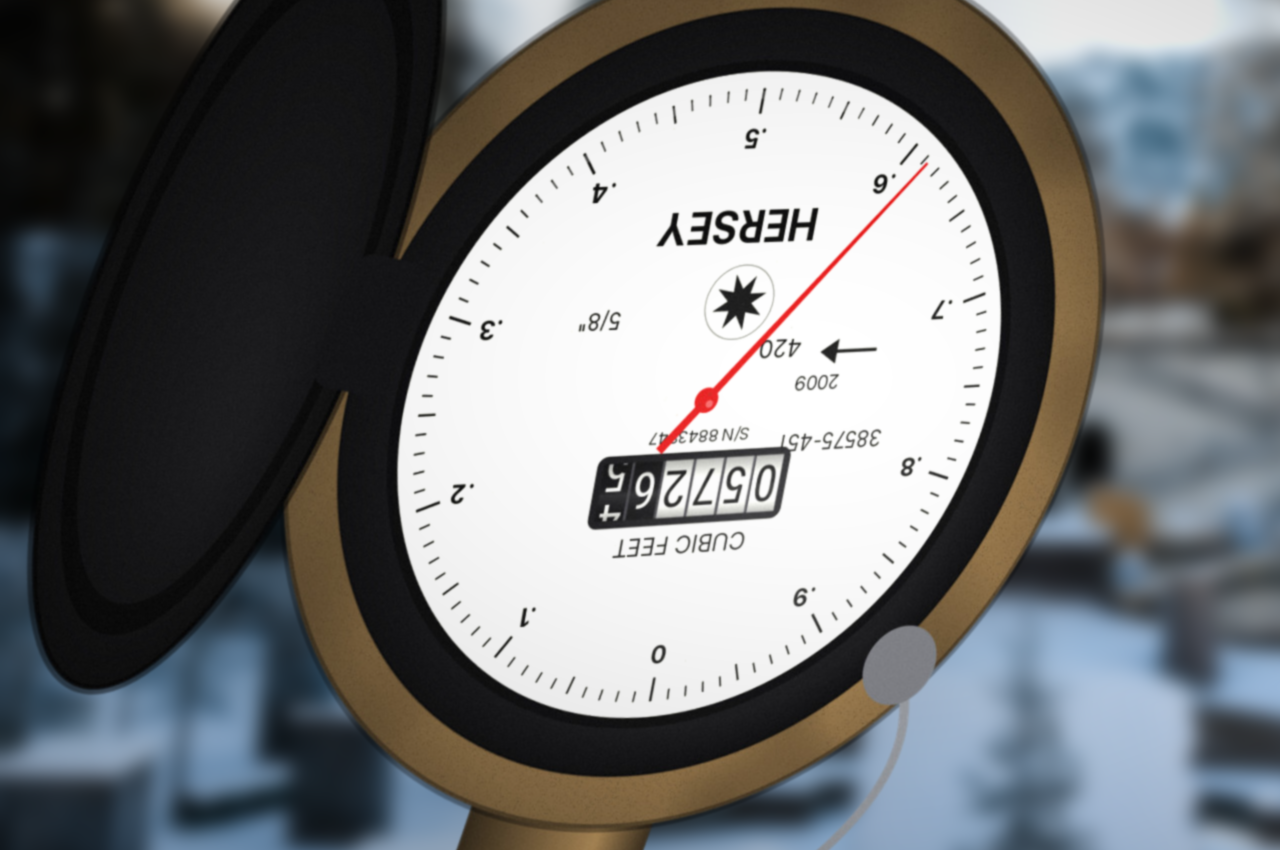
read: 57264.61 ft³
